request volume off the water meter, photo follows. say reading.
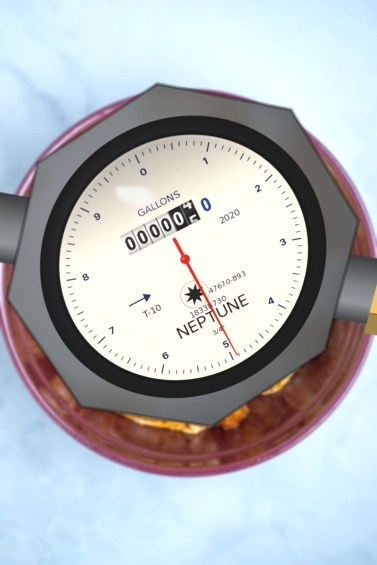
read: 44.9 gal
